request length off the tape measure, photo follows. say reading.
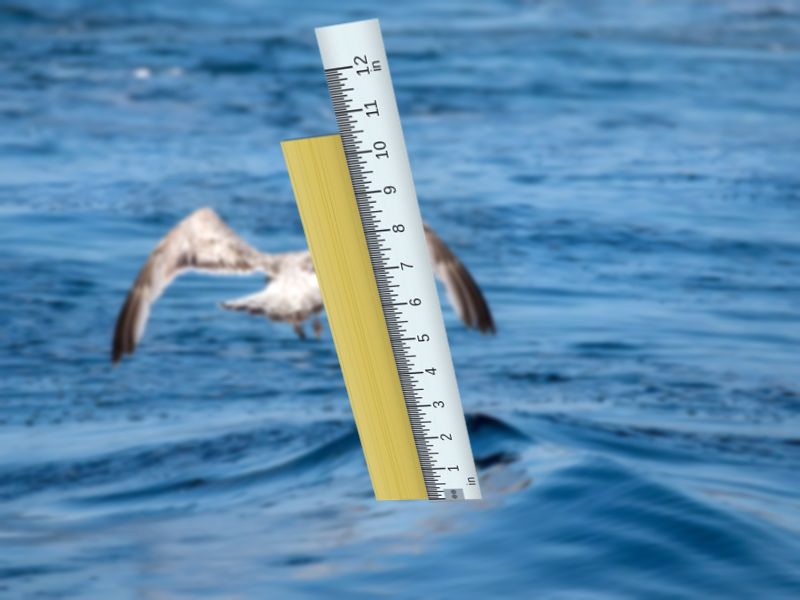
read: 10.5 in
